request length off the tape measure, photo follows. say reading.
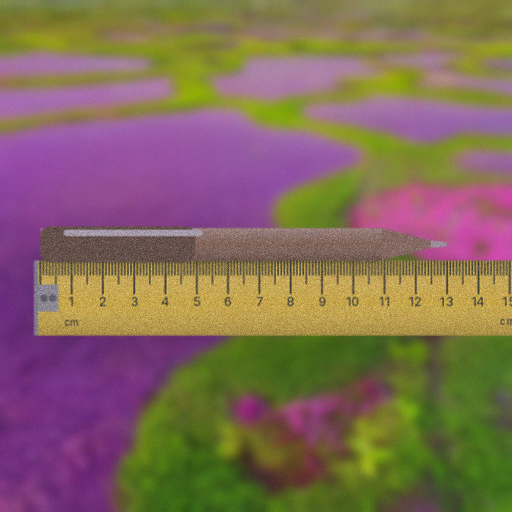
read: 13 cm
